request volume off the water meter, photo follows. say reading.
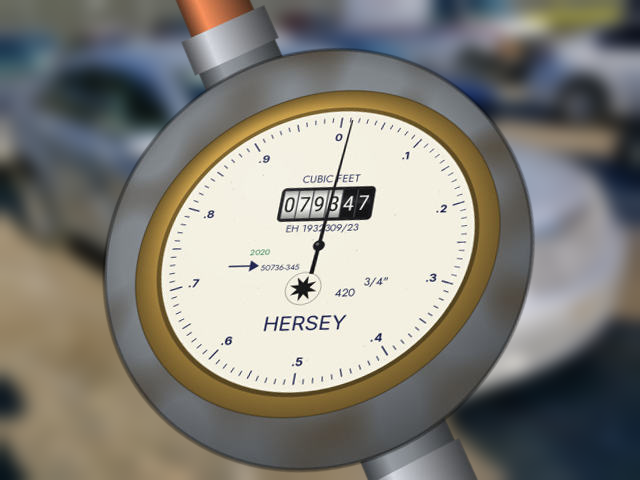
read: 79347.01 ft³
